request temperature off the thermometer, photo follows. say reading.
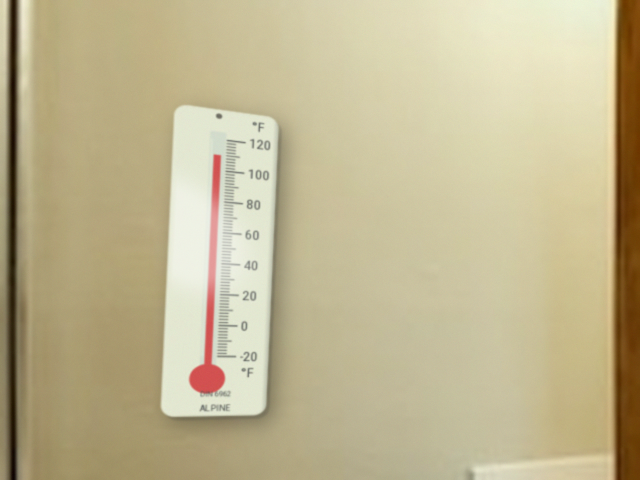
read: 110 °F
